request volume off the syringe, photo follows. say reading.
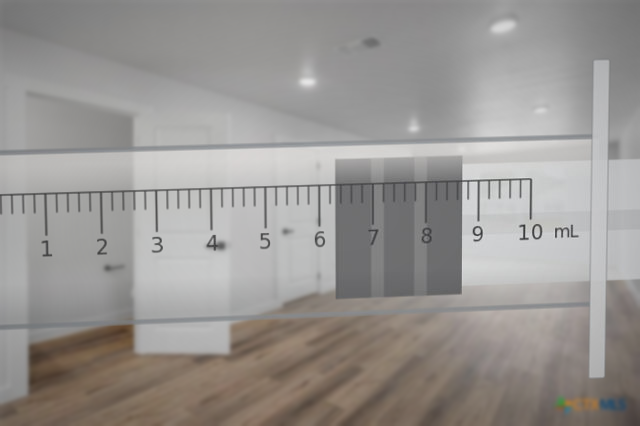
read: 6.3 mL
